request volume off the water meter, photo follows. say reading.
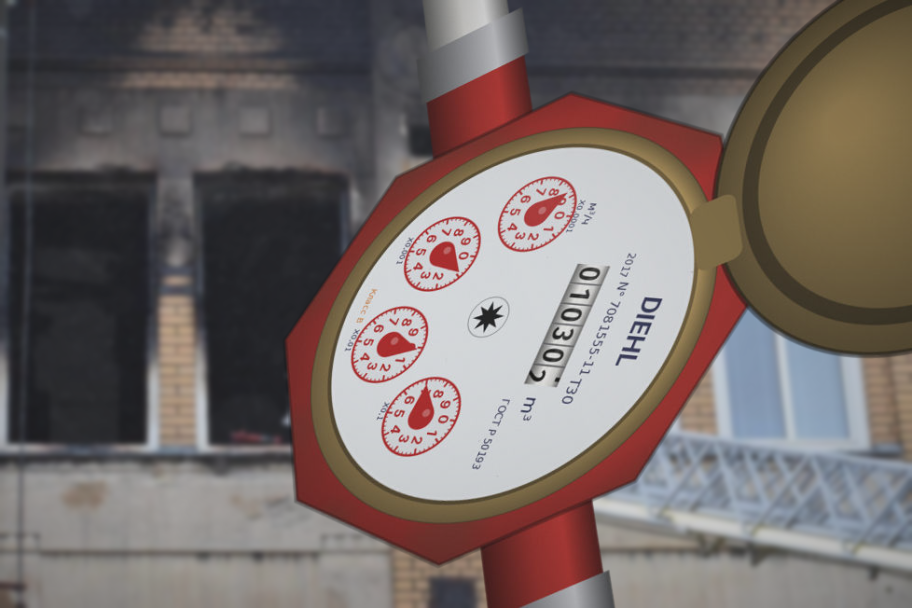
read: 10301.7008 m³
